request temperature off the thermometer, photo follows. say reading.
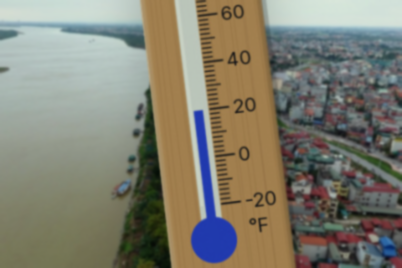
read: 20 °F
